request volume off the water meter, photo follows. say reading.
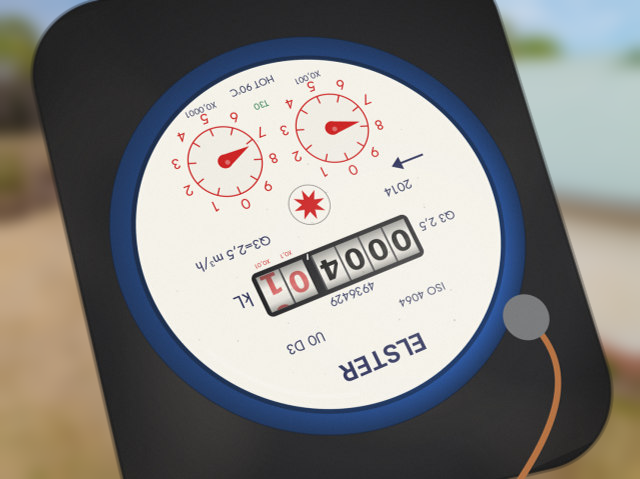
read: 4.0077 kL
